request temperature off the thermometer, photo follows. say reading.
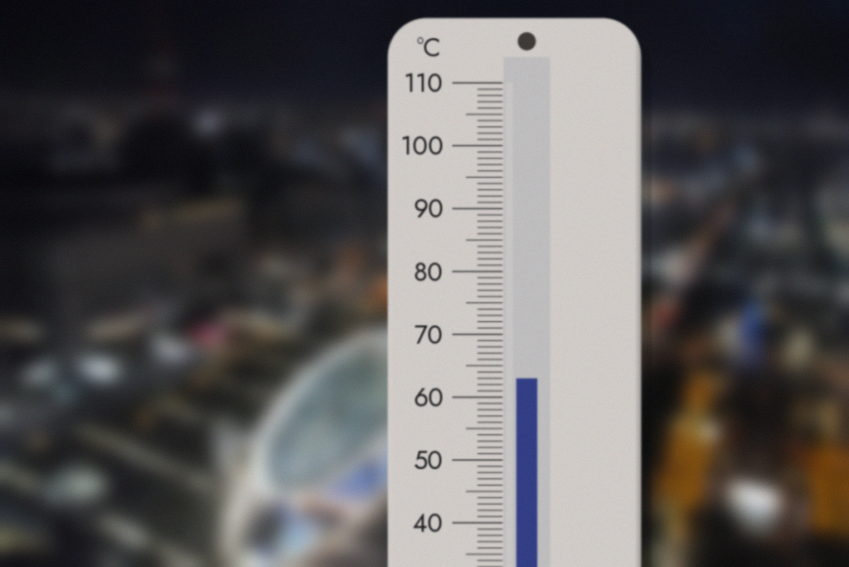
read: 63 °C
